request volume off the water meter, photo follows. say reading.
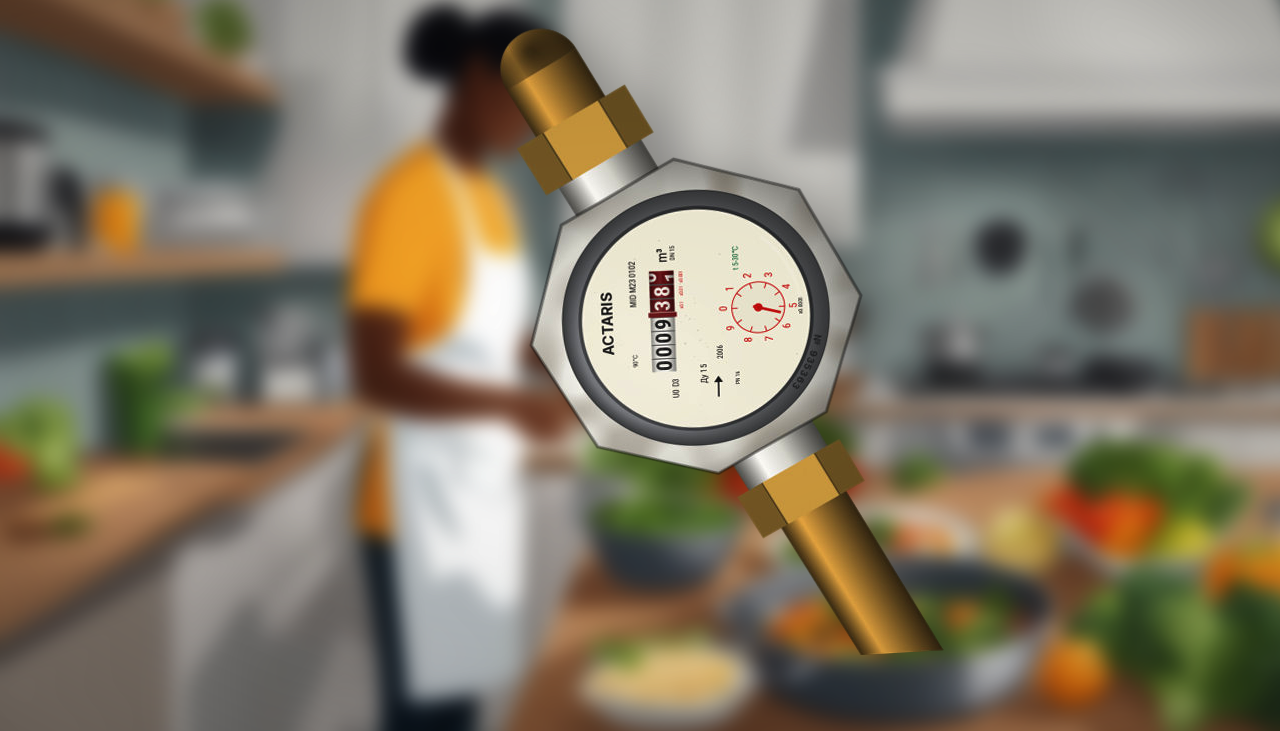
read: 9.3805 m³
